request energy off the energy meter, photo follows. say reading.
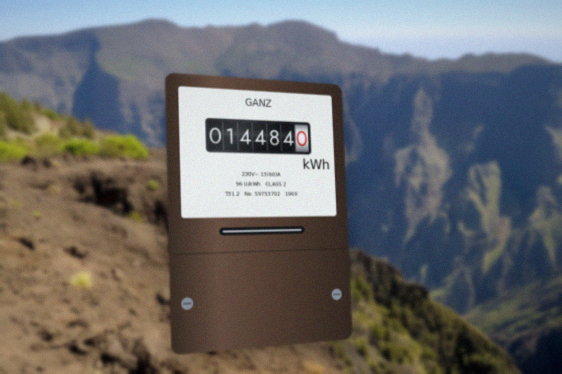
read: 14484.0 kWh
